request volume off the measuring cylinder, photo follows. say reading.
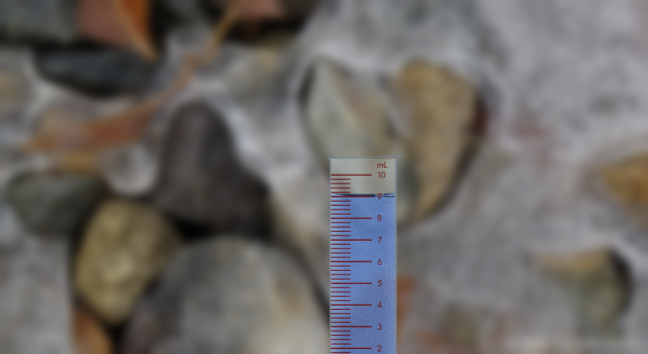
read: 9 mL
